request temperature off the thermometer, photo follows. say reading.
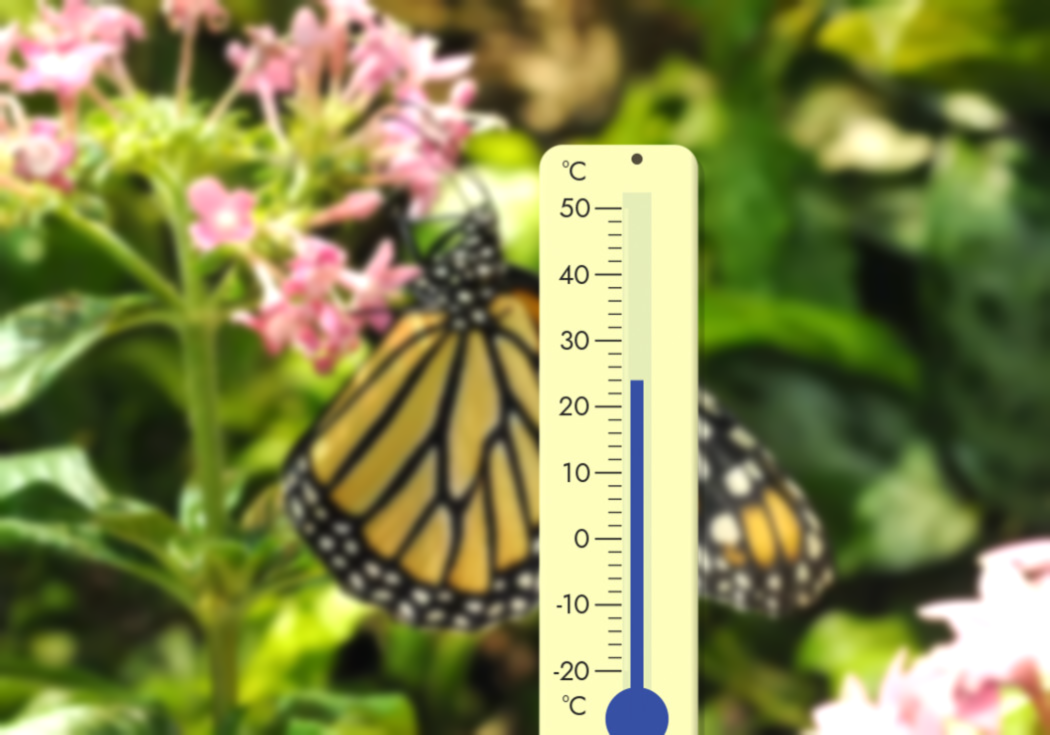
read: 24 °C
